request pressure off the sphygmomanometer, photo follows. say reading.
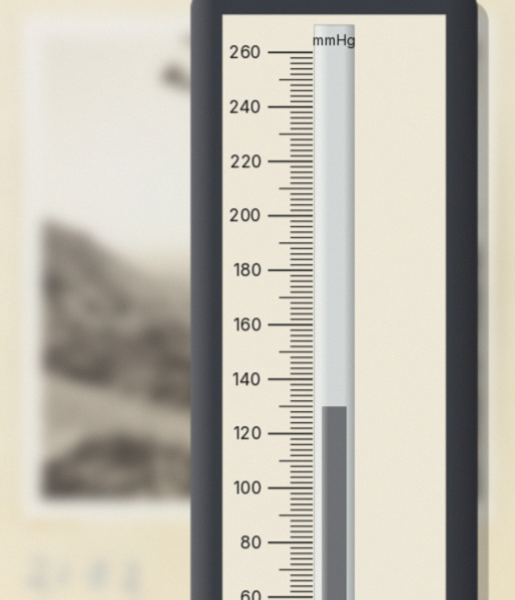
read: 130 mmHg
